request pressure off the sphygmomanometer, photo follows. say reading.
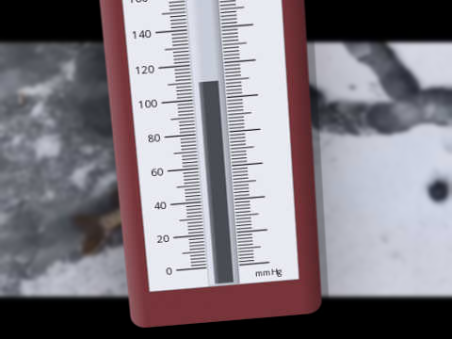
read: 110 mmHg
